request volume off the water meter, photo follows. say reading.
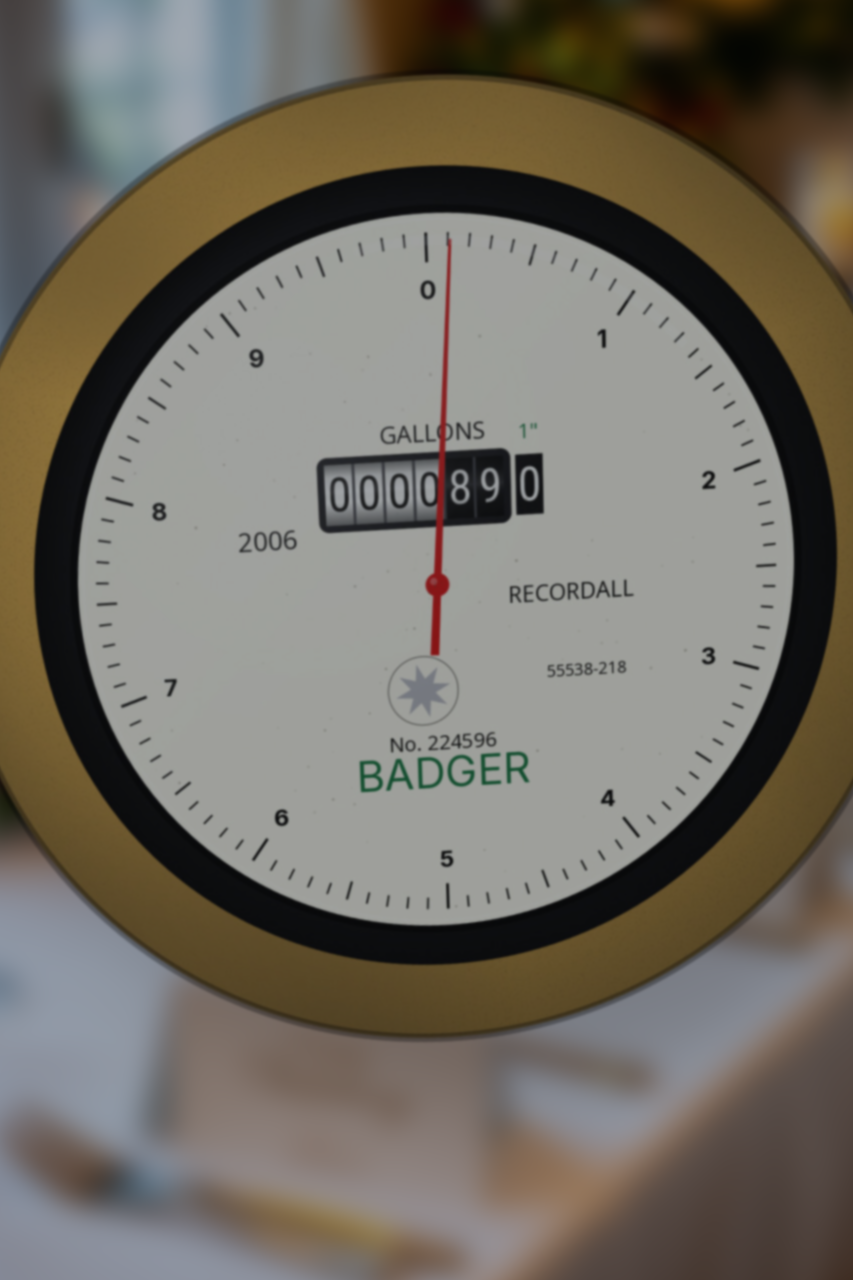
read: 890.1 gal
